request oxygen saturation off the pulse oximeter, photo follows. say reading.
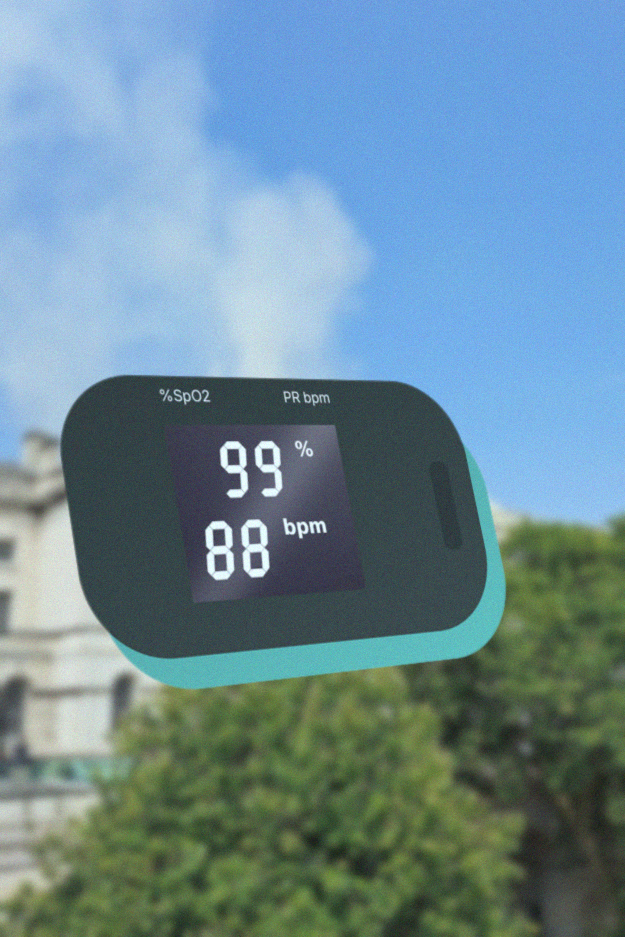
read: 99 %
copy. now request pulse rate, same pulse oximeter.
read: 88 bpm
